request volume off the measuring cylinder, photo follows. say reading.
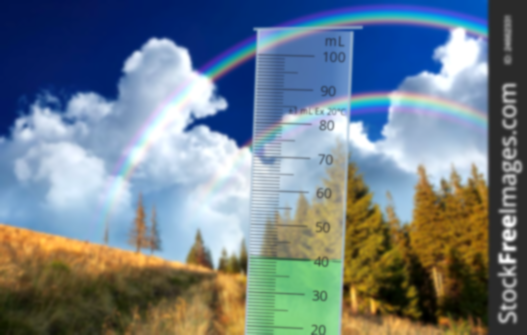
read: 40 mL
